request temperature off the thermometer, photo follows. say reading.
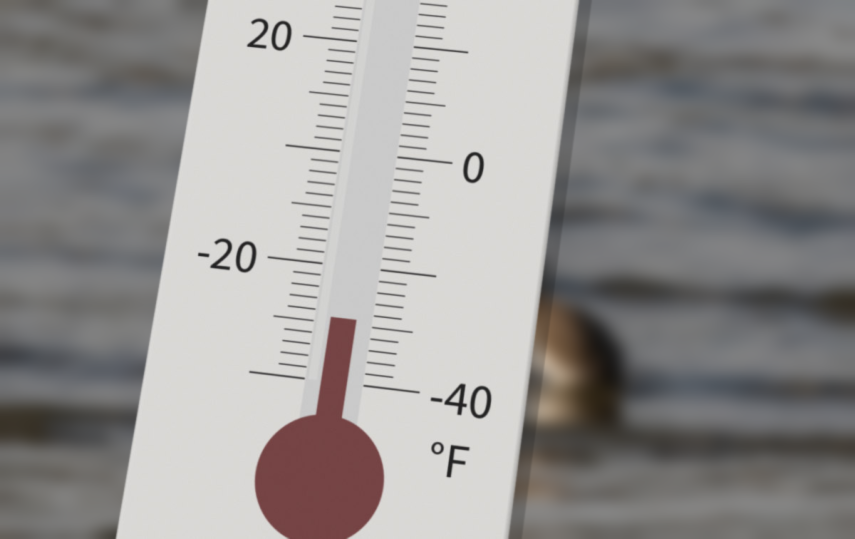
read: -29 °F
